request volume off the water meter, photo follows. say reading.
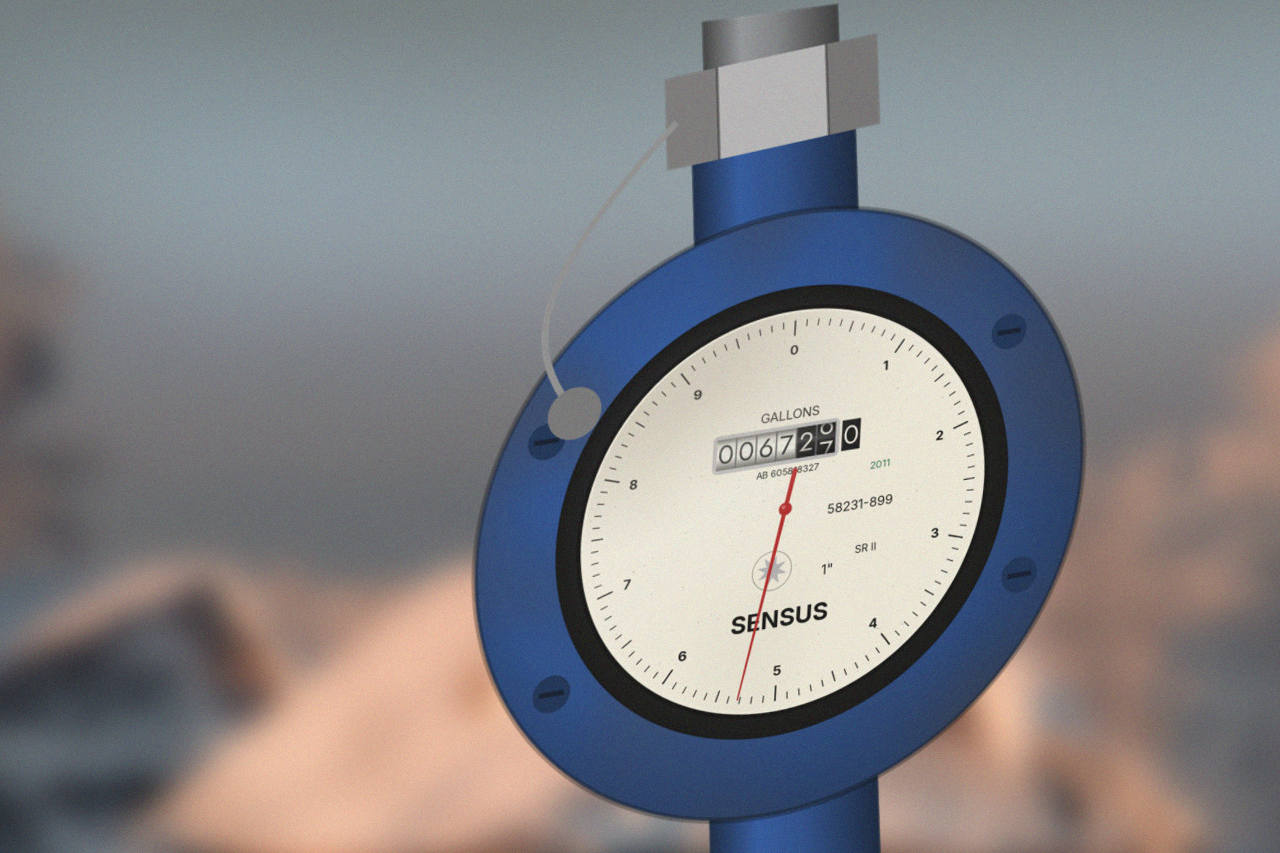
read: 67265.3 gal
